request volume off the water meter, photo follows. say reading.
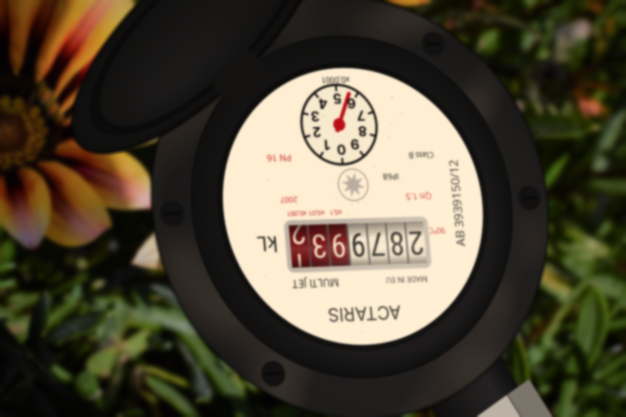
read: 2879.9315 kL
